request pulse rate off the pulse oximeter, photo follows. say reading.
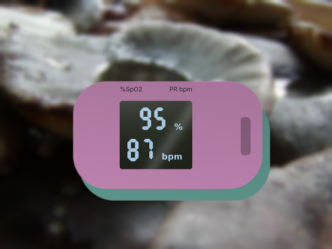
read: 87 bpm
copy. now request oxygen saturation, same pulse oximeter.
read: 95 %
